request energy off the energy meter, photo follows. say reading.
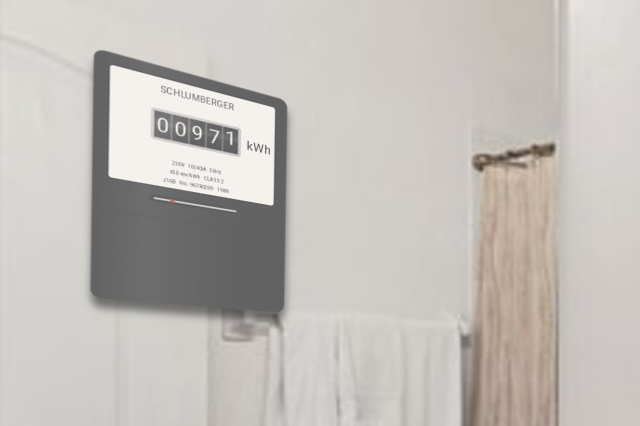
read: 971 kWh
